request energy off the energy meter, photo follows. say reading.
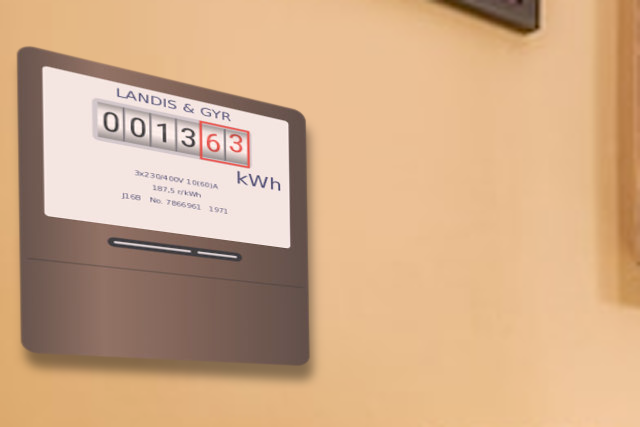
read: 13.63 kWh
